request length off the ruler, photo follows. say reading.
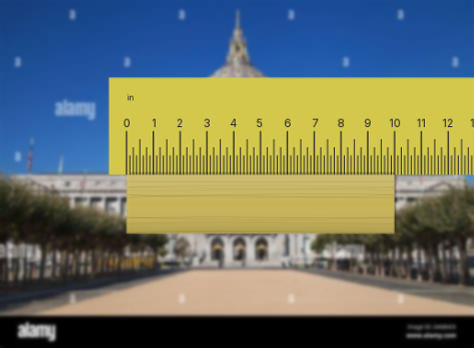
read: 10 in
